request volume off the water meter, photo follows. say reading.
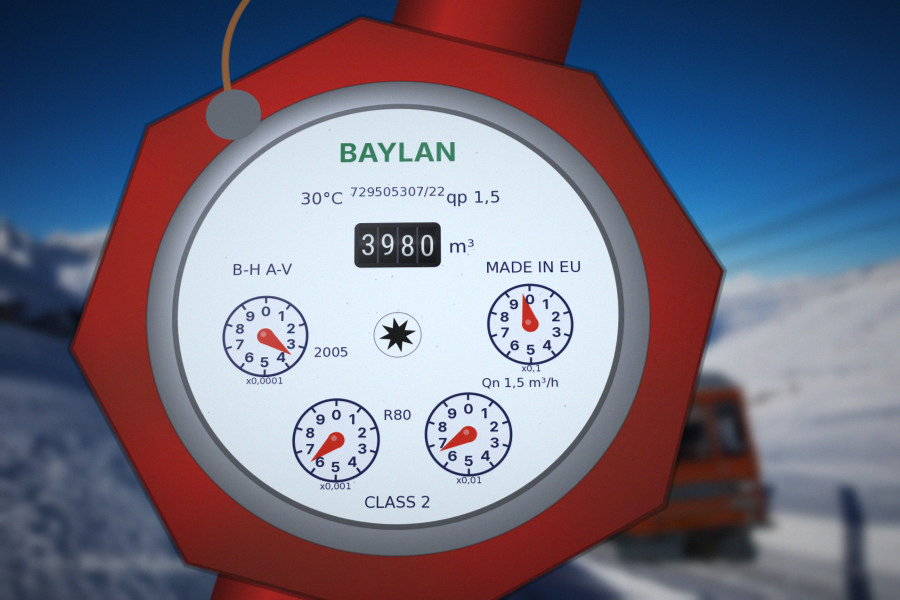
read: 3979.9663 m³
